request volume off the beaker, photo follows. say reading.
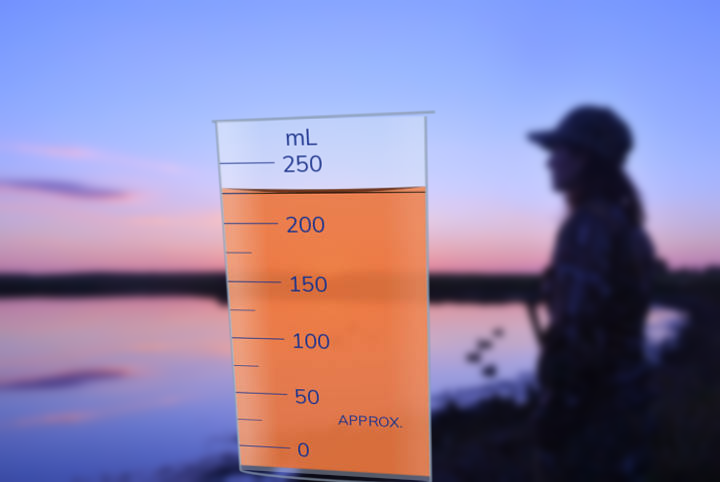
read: 225 mL
